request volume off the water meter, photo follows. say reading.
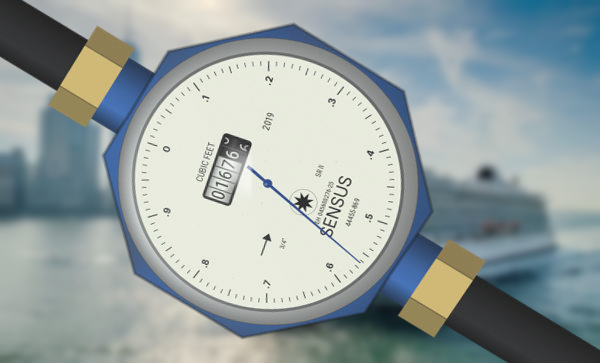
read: 16765.56 ft³
